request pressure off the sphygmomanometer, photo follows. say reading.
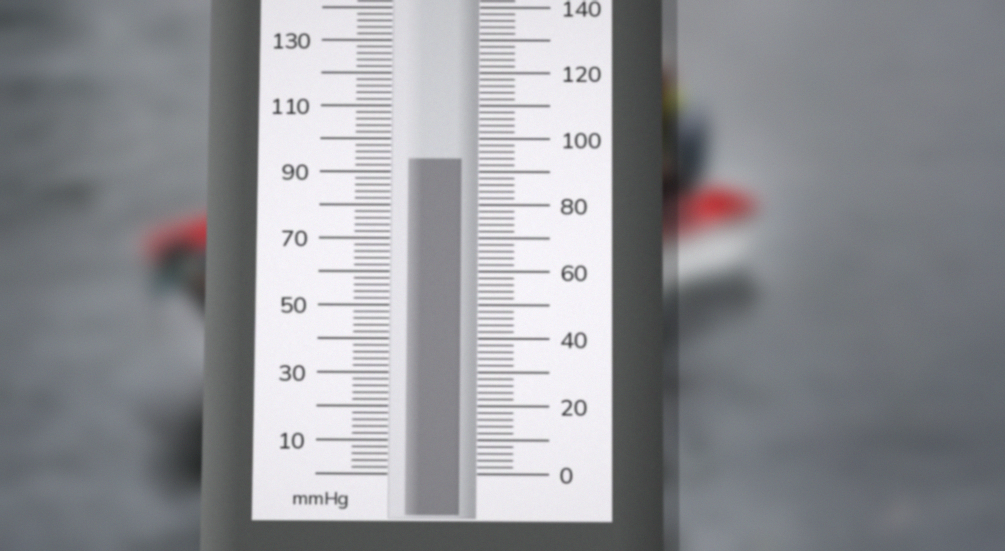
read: 94 mmHg
